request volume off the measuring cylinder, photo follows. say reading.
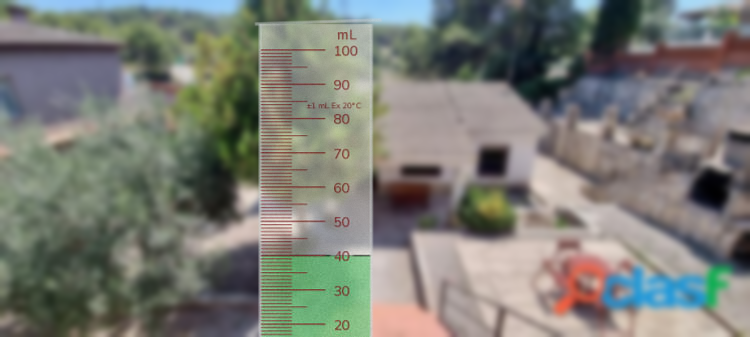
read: 40 mL
